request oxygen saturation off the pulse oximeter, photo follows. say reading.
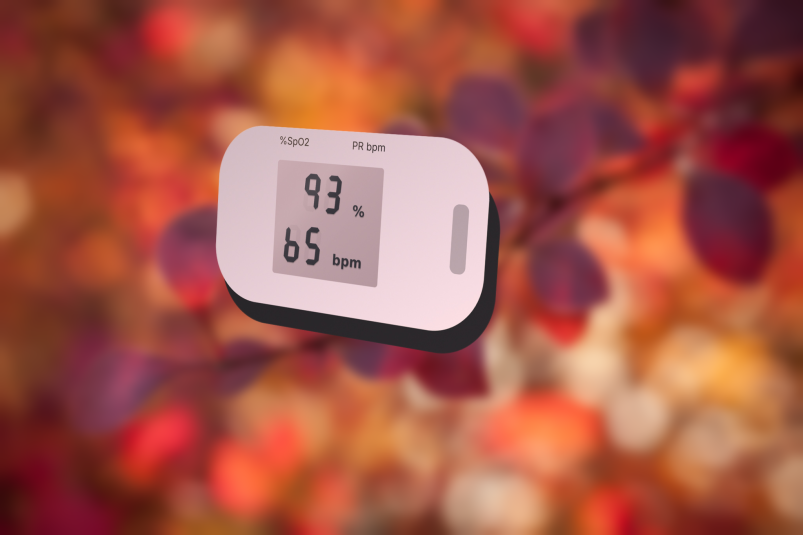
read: 93 %
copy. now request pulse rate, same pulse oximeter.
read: 65 bpm
